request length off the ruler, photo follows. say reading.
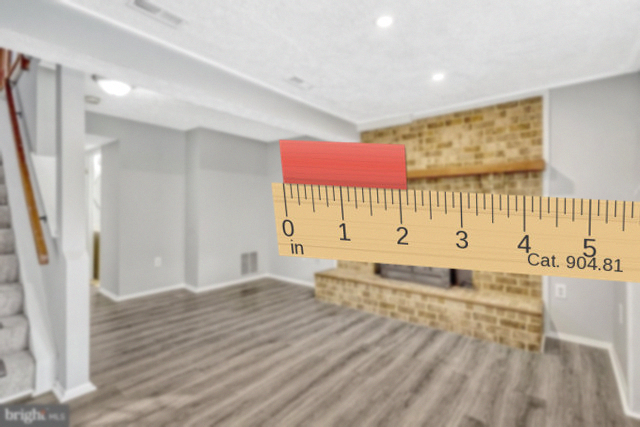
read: 2.125 in
